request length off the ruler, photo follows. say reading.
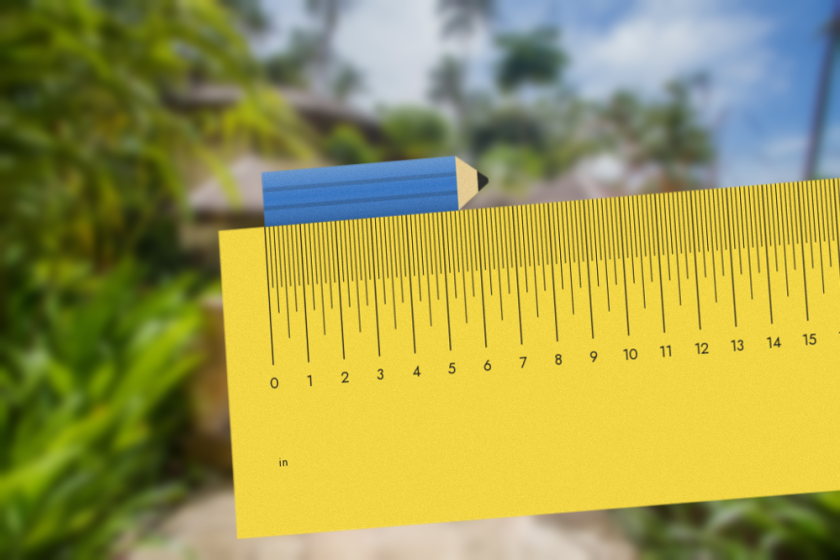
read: 6.375 in
